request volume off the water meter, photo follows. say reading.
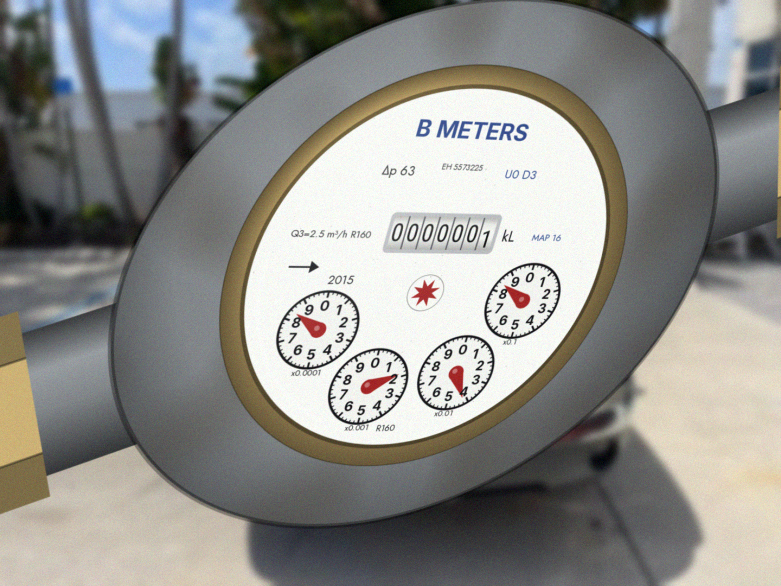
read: 0.8418 kL
